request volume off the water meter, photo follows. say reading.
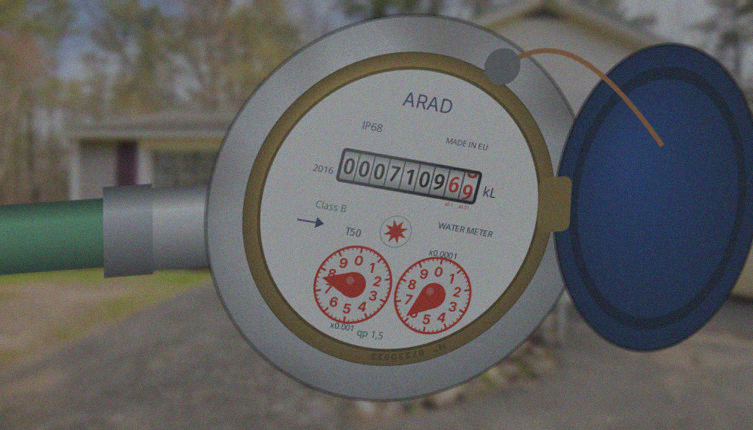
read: 7109.6876 kL
